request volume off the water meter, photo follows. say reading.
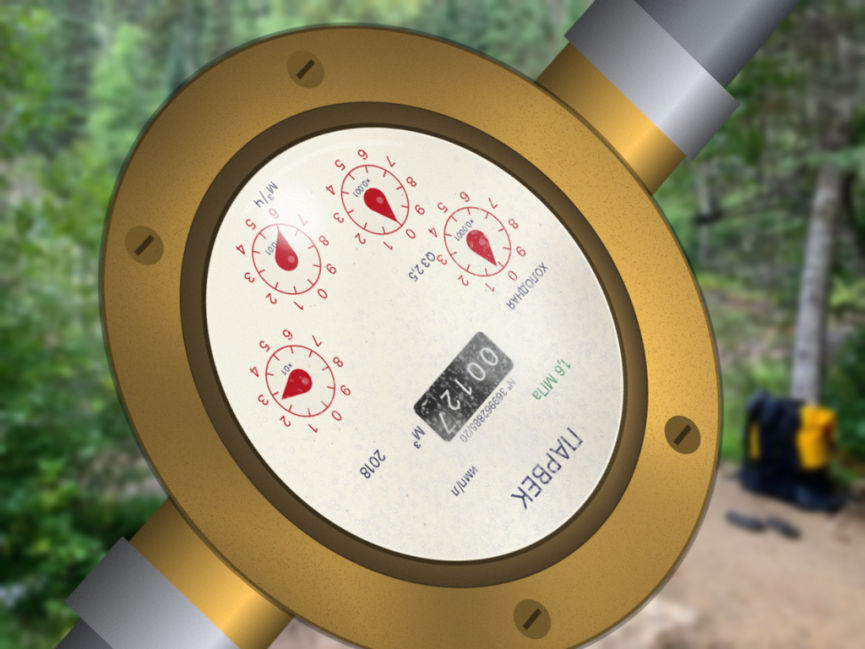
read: 127.2600 m³
